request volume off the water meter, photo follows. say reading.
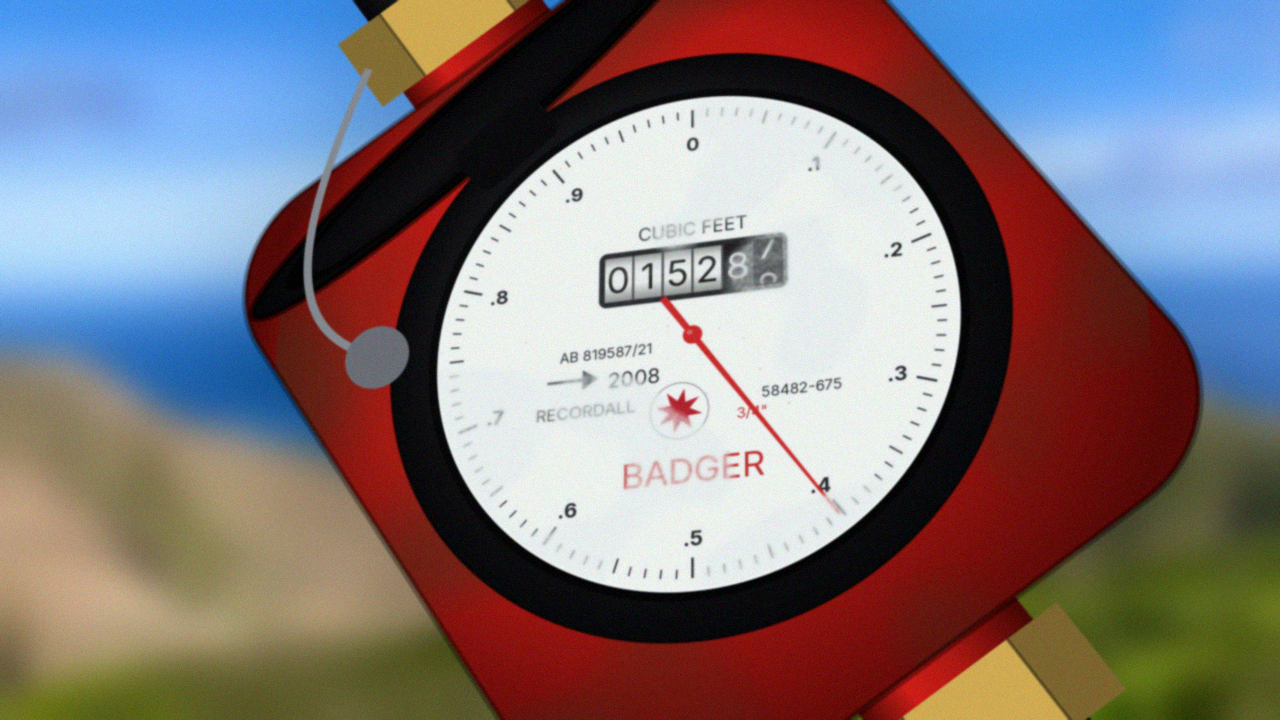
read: 15287.40 ft³
